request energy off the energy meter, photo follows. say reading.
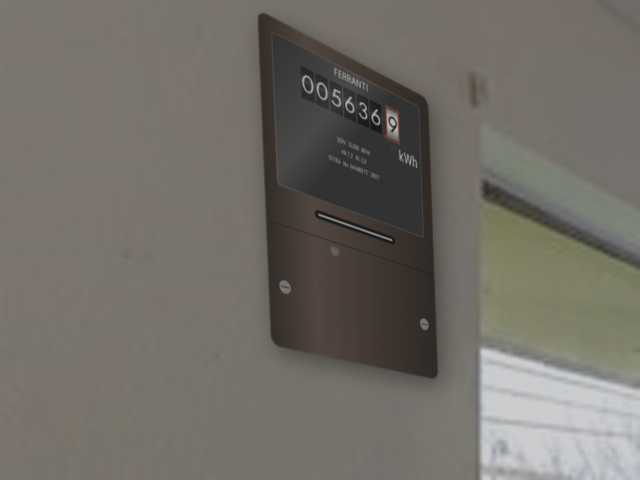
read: 5636.9 kWh
